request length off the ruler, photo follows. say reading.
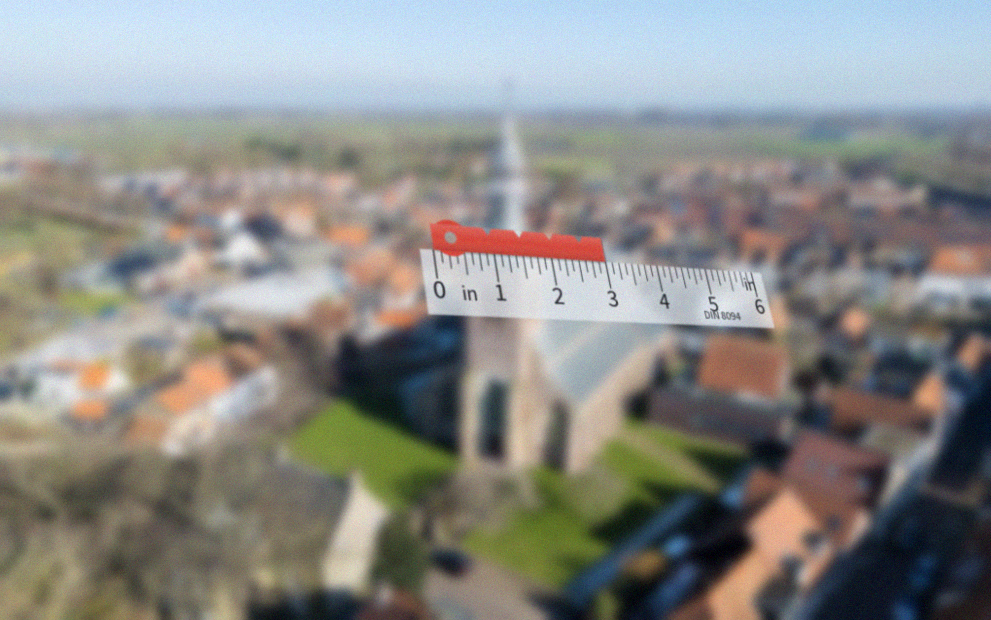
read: 3 in
